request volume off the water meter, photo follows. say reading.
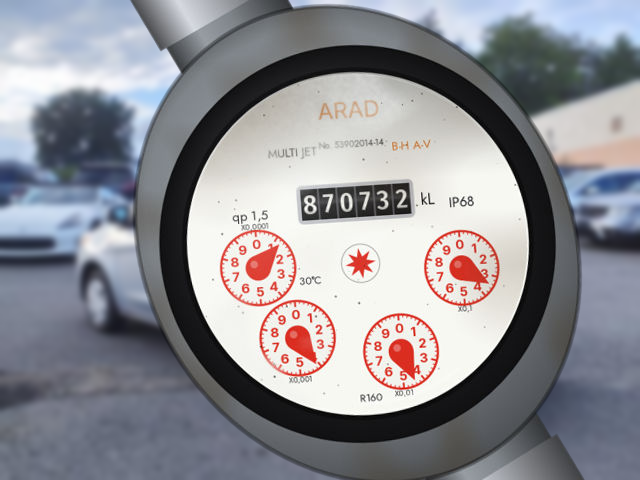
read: 870732.3441 kL
